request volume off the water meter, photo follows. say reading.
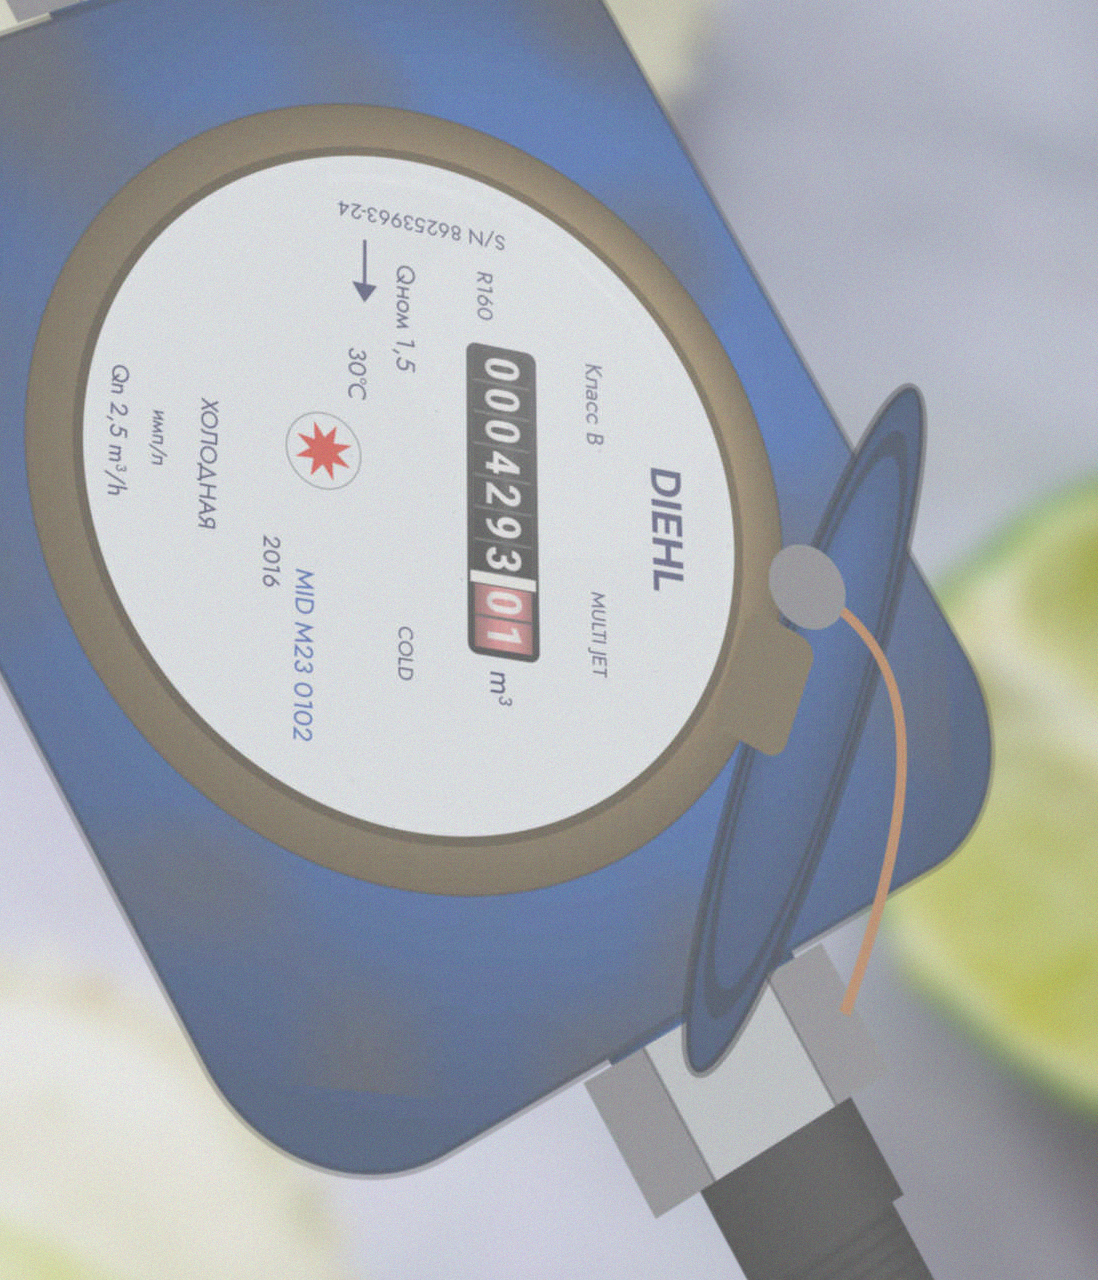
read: 4293.01 m³
